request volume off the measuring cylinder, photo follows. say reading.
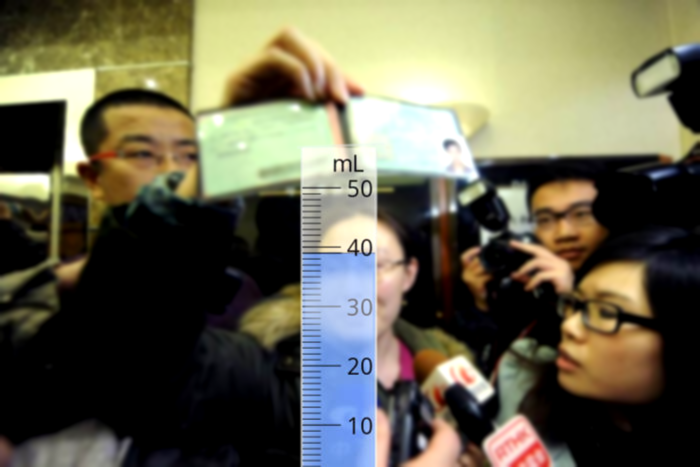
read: 39 mL
